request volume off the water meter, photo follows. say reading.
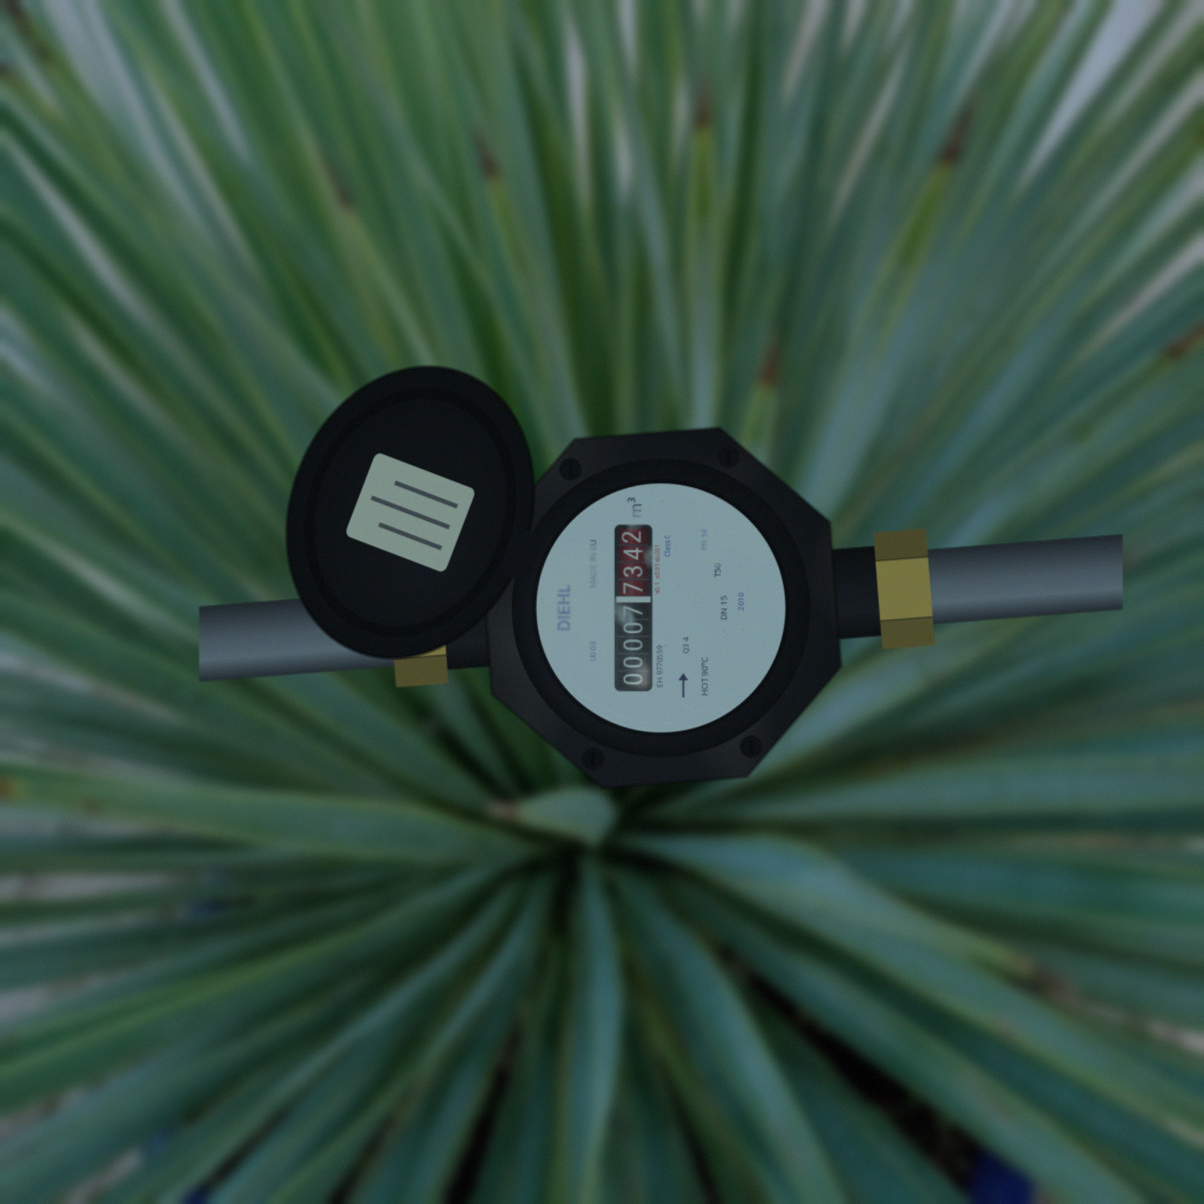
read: 7.7342 m³
